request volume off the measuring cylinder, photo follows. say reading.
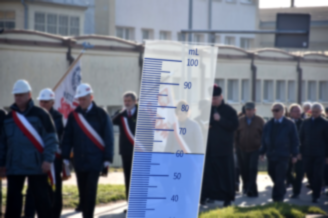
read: 60 mL
